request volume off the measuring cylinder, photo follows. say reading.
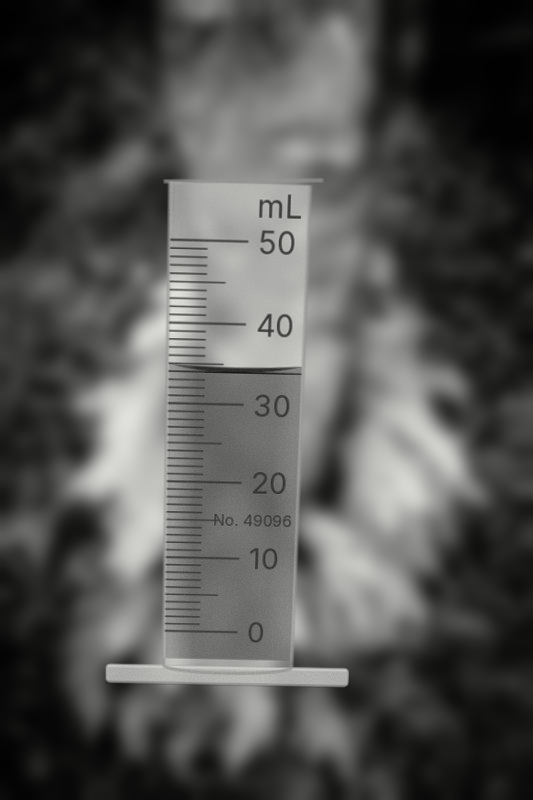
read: 34 mL
